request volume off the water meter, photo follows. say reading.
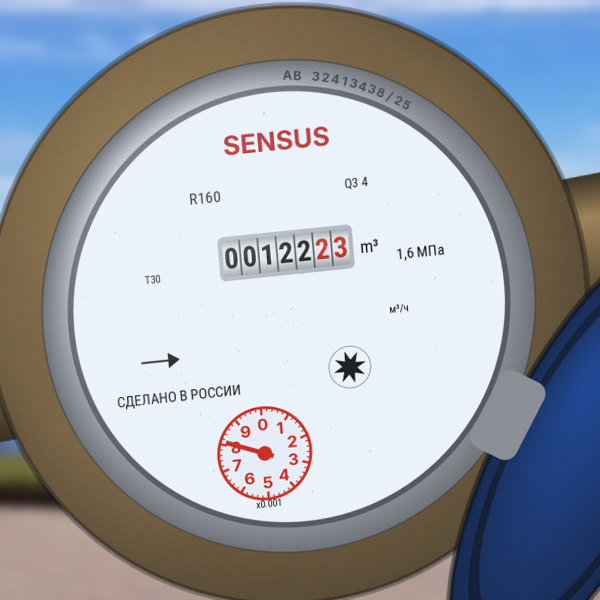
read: 122.238 m³
